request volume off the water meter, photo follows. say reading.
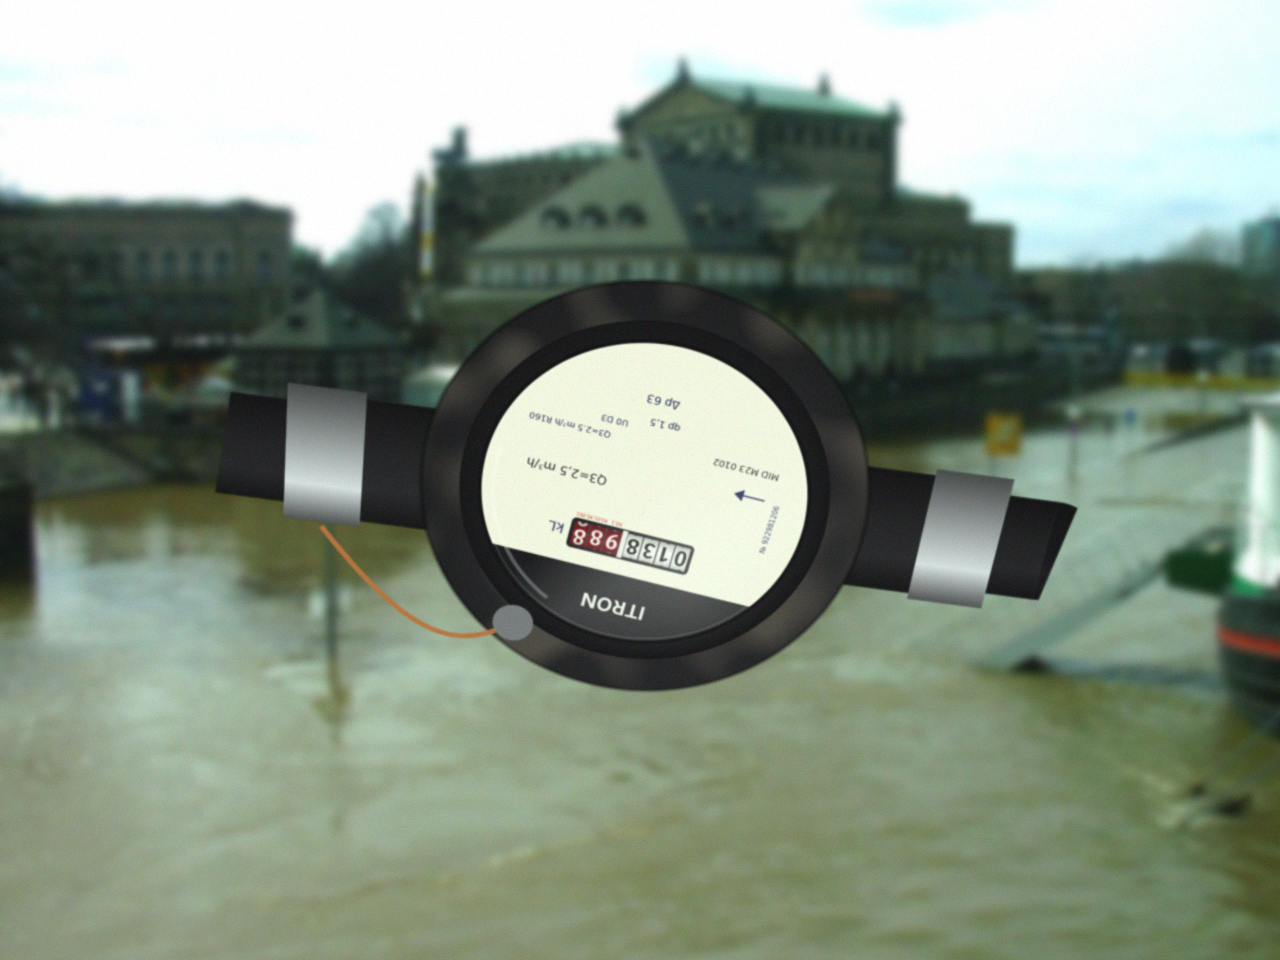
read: 138.988 kL
